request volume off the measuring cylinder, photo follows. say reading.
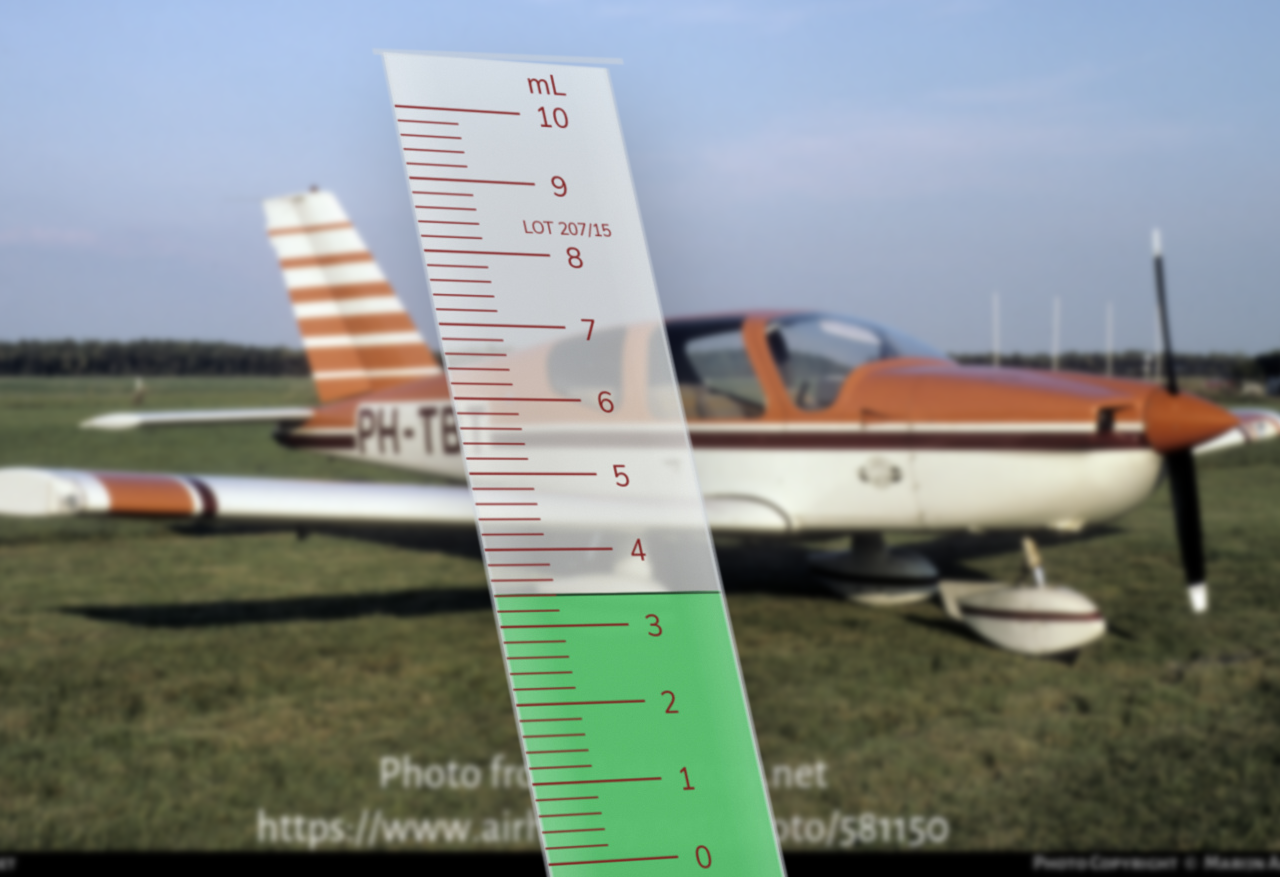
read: 3.4 mL
